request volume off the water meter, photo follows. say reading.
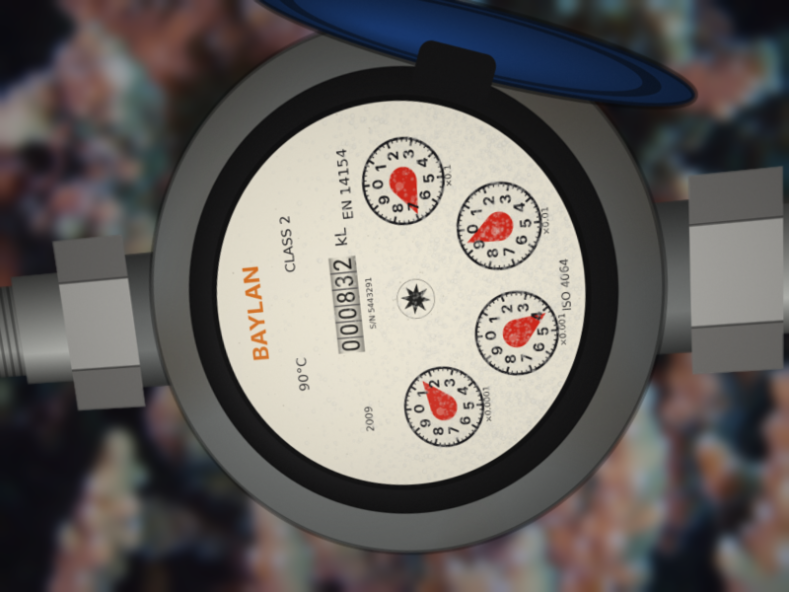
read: 832.6941 kL
